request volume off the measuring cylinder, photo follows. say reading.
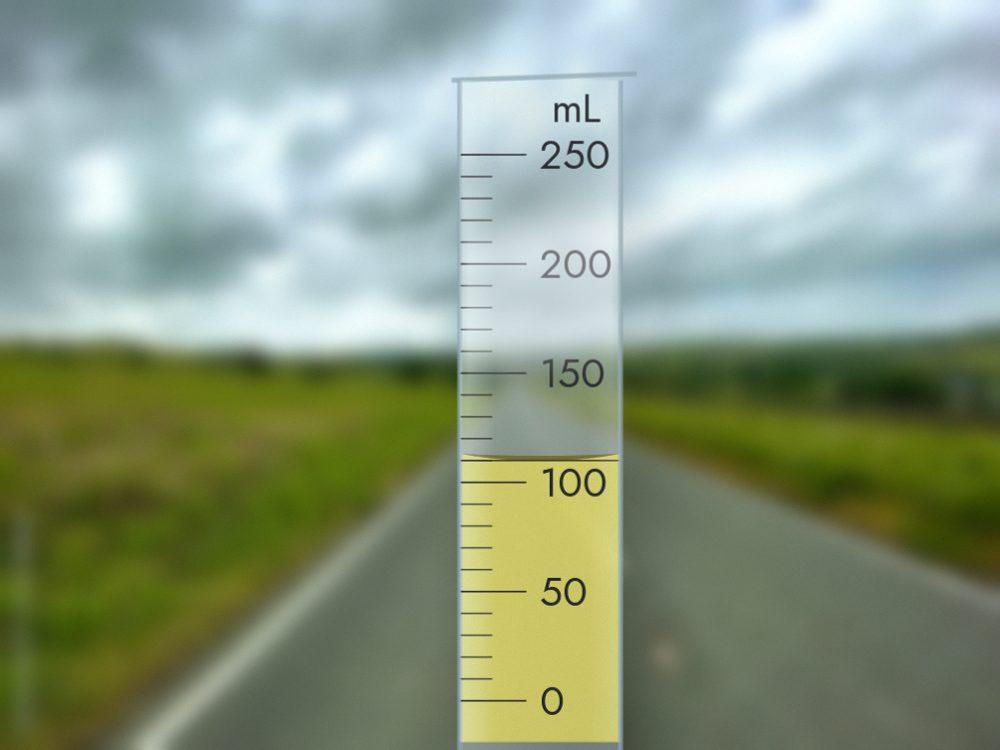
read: 110 mL
